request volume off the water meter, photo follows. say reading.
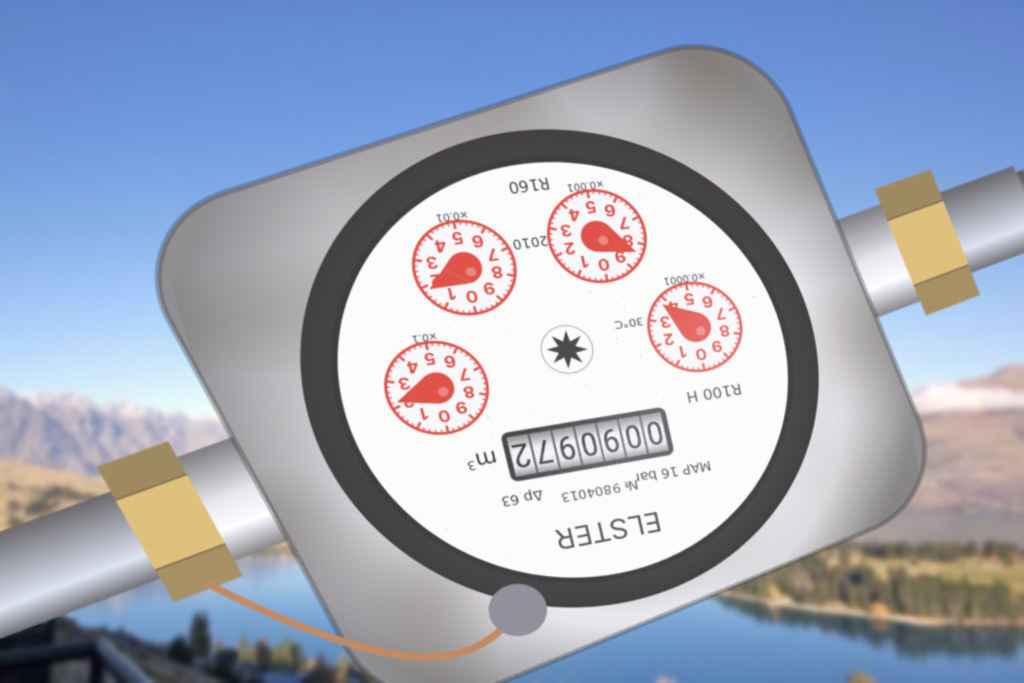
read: 90972.2183 m³
